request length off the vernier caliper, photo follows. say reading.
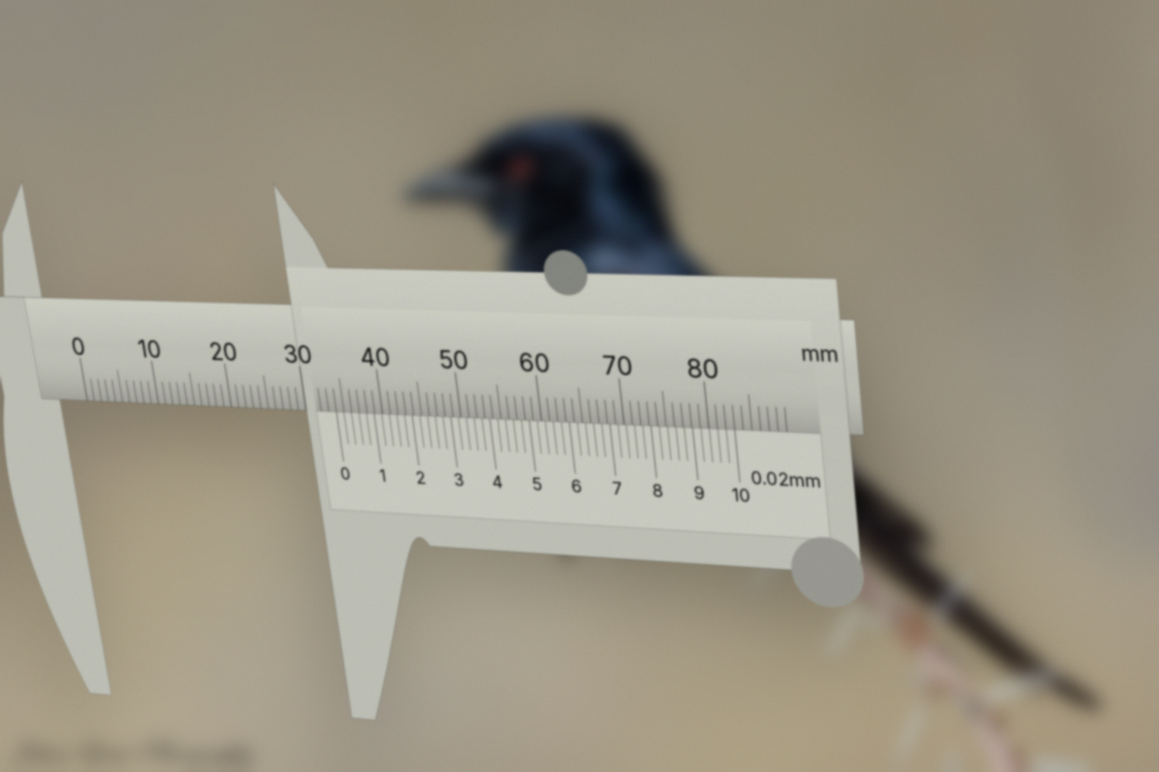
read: 34.0 mm
